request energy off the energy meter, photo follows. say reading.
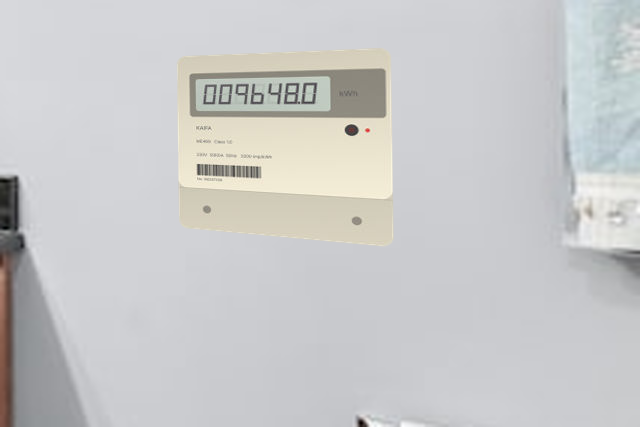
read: 9648.0 kWh
